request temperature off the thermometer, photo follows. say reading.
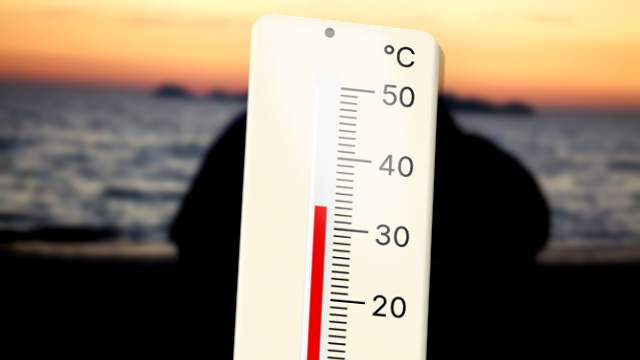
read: 33 °C
